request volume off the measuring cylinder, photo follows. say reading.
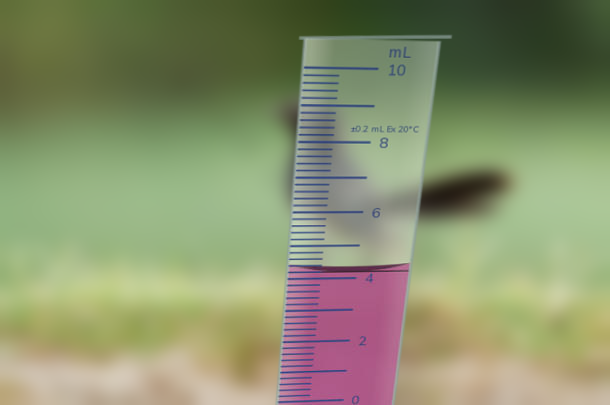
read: 4.2 mL
